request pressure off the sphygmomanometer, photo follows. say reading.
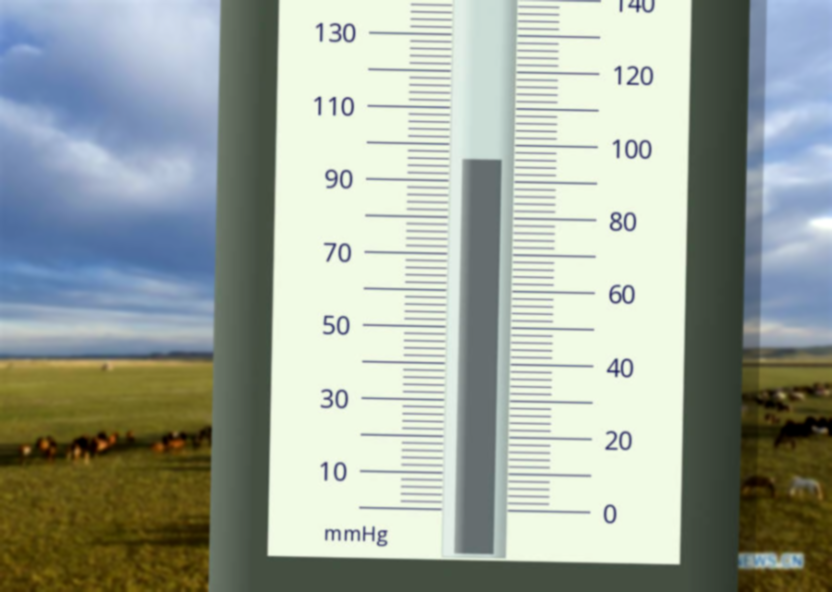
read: 96 mmHg
